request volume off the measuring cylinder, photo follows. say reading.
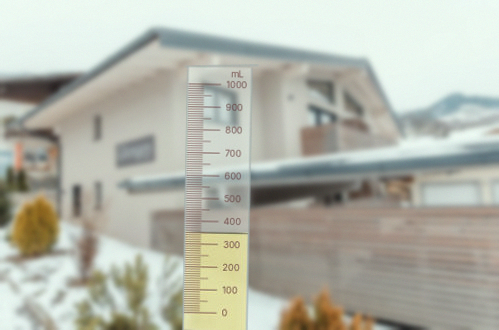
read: 350 mL
